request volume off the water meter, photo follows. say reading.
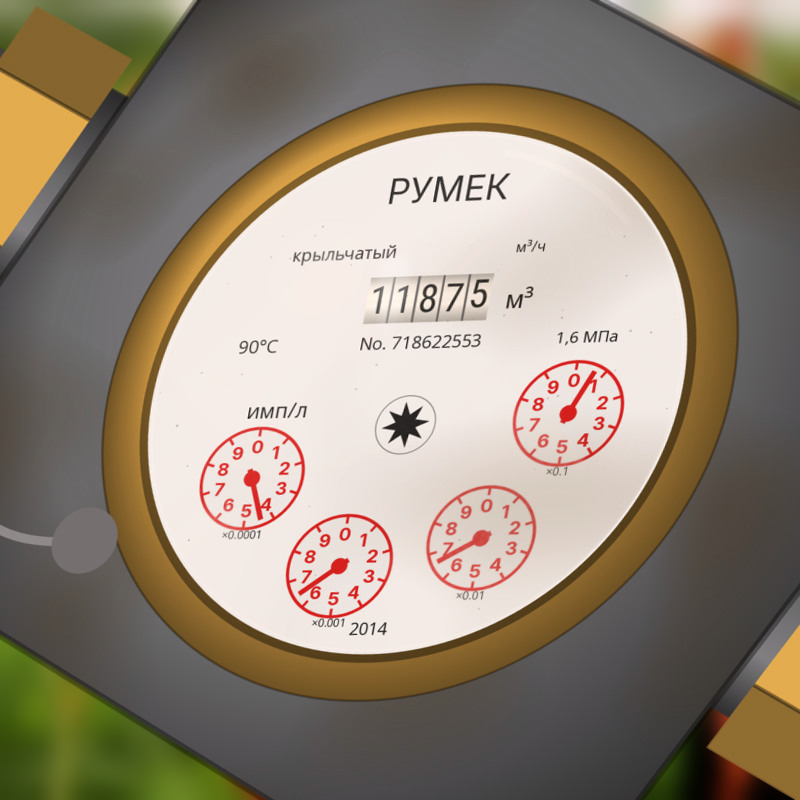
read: 11875.0664 m³
